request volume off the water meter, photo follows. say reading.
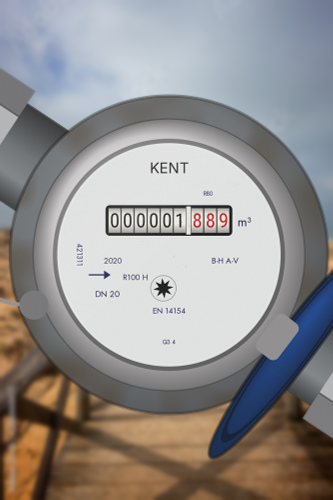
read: 1.889 m³
